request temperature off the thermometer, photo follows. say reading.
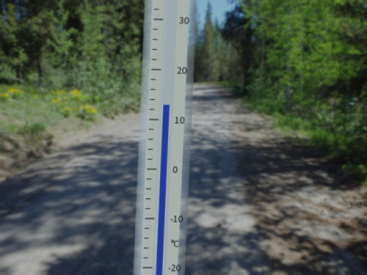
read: 13 °C
